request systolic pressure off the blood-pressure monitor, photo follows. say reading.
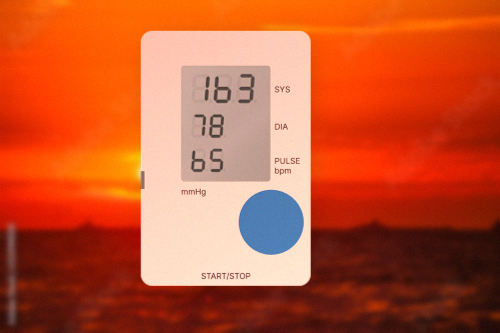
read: 163 mmHg
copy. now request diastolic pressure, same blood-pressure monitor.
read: 78 mmHg
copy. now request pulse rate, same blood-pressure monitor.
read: 65 bpm
